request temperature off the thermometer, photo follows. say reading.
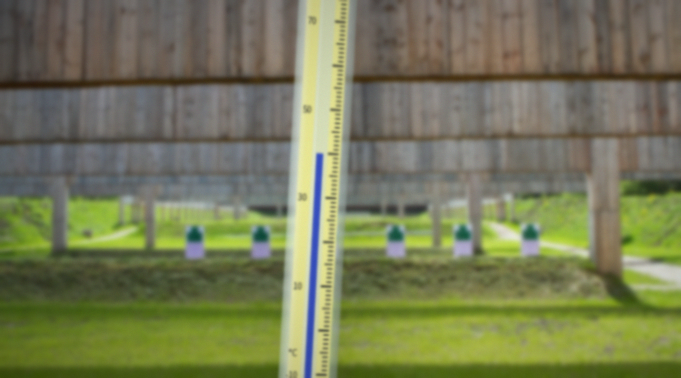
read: 40 °C
